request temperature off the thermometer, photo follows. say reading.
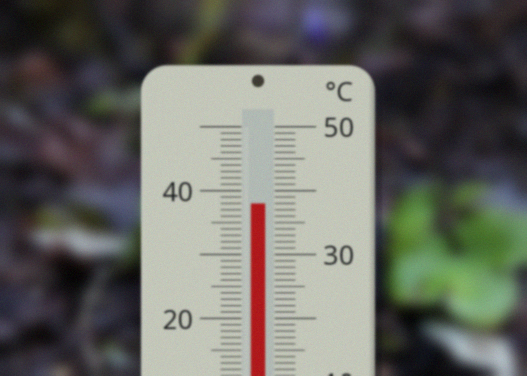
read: 38 °C
